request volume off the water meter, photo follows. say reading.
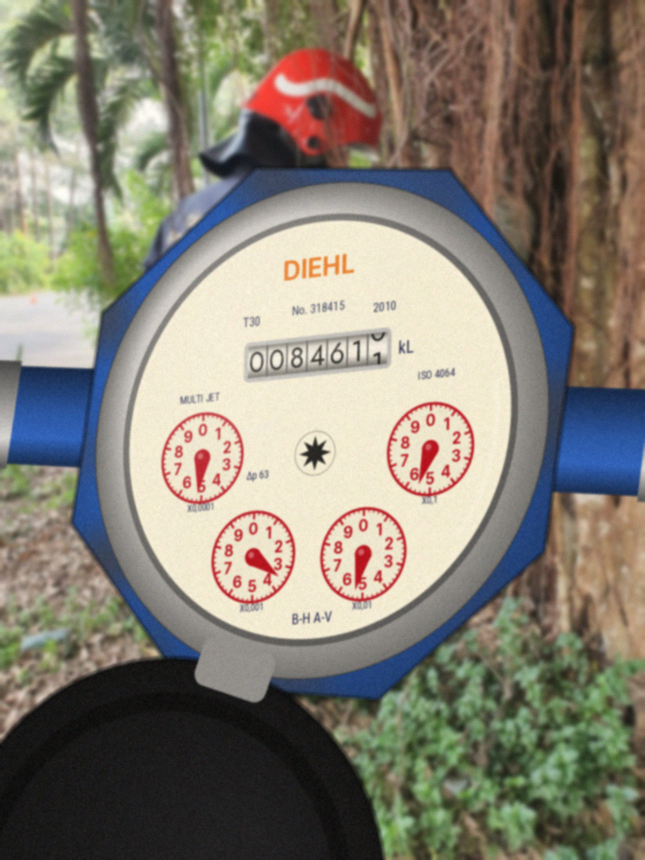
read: 84610.5535 kL
